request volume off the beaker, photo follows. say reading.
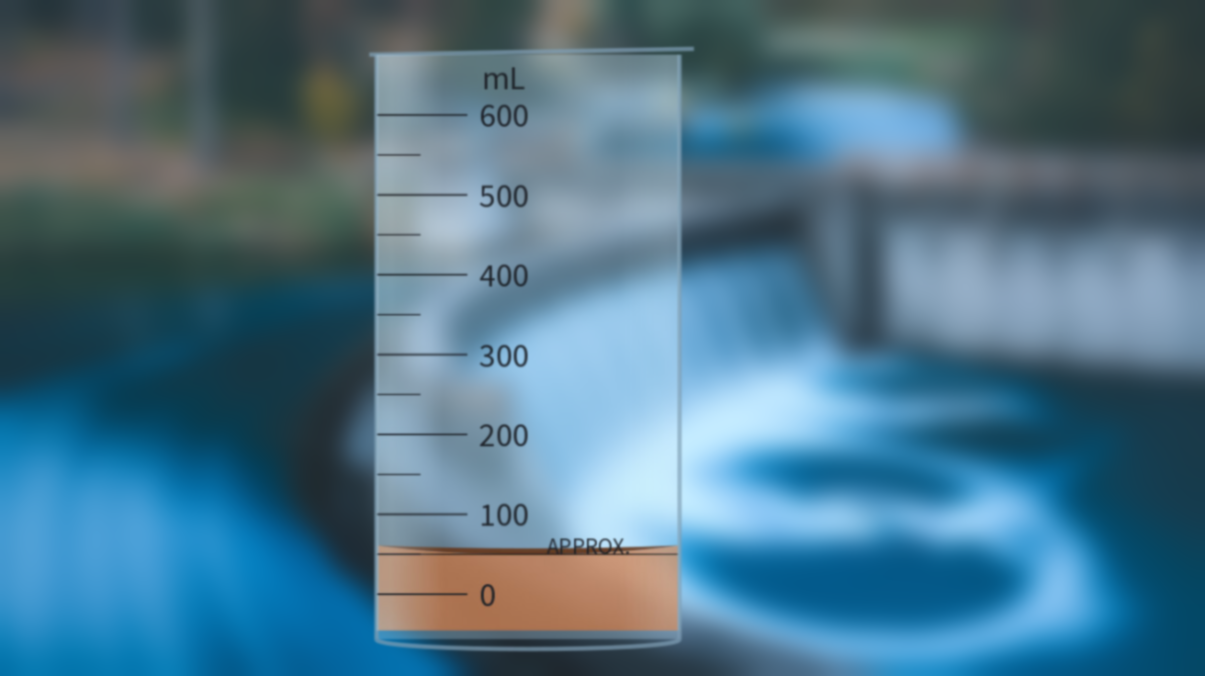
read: 50 mL
